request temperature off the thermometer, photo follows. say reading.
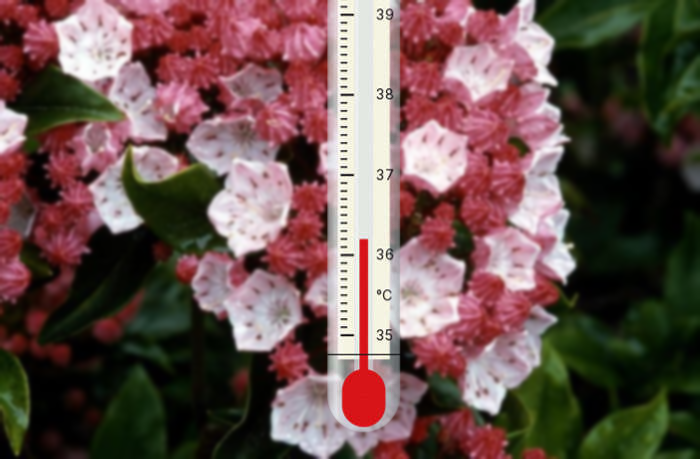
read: 36.2 °C
